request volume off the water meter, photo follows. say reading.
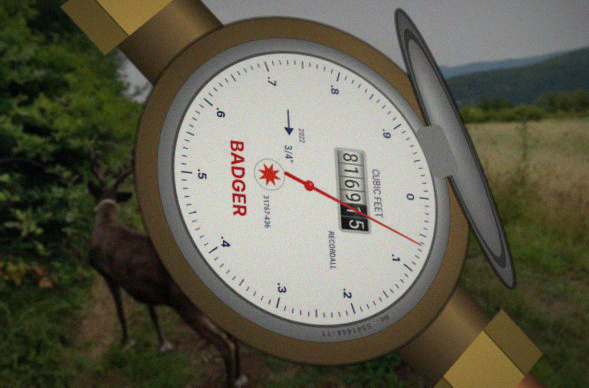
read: 816915.06 ft³
